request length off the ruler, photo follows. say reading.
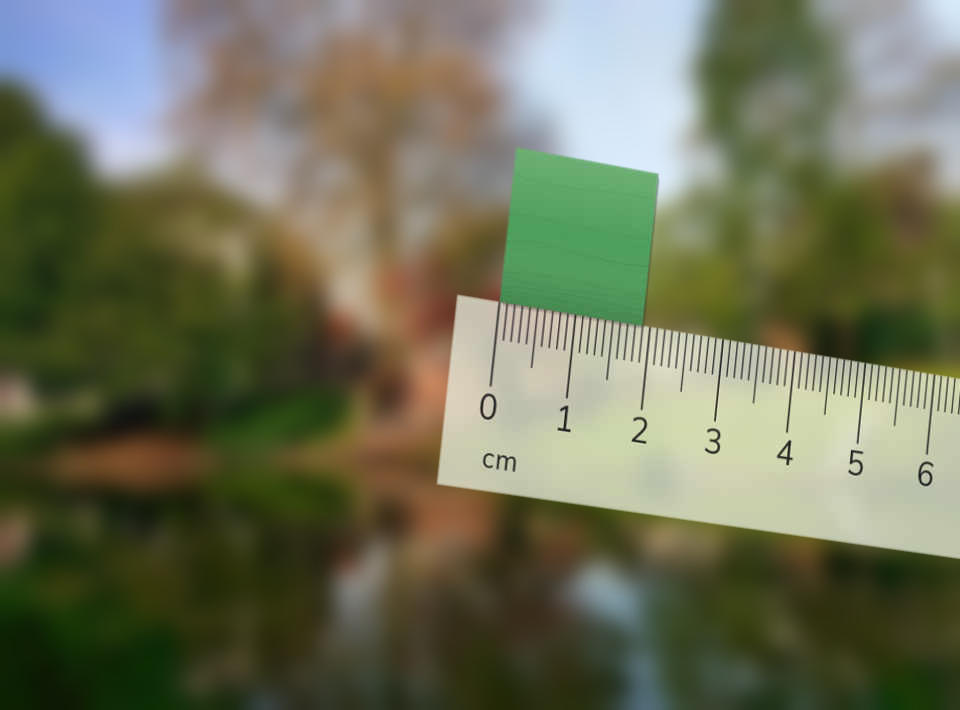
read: 1.9 cm
